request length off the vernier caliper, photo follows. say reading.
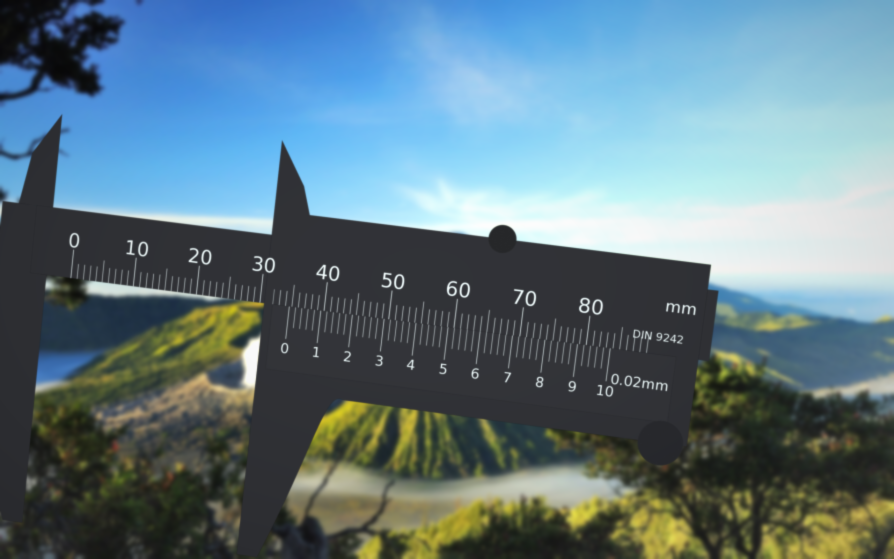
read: 34.6 mm
